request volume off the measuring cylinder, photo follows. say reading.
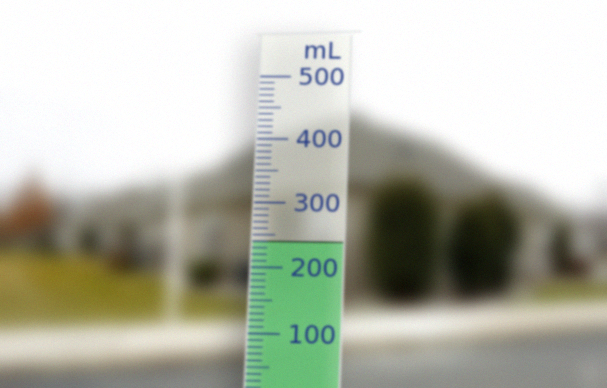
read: 240 mL
